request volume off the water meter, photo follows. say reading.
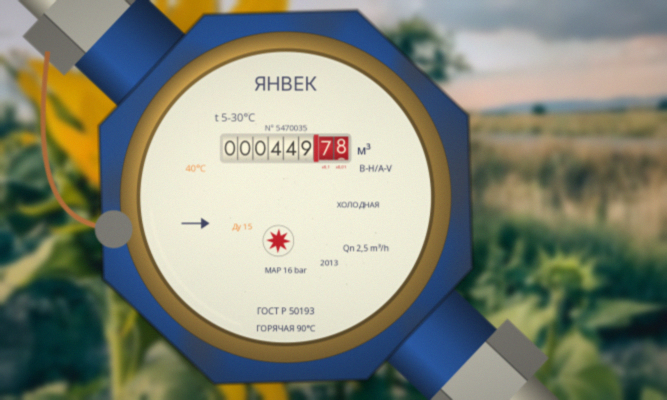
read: 449.78 m³
